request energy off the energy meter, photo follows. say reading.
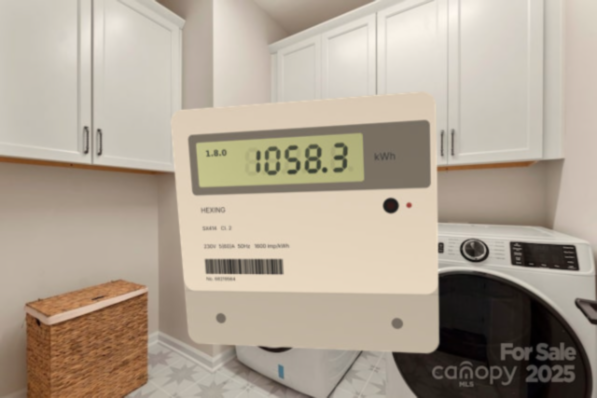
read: 1058.3 kWh
